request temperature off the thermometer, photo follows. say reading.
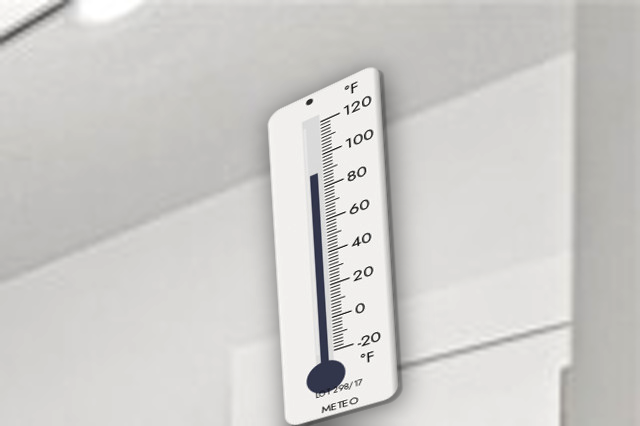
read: 90 °F
